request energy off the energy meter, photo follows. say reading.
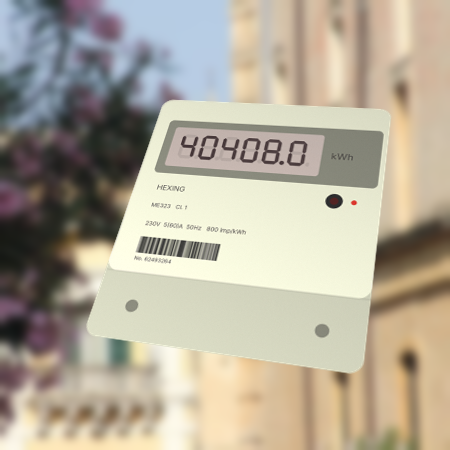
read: 40408.0 kWh
